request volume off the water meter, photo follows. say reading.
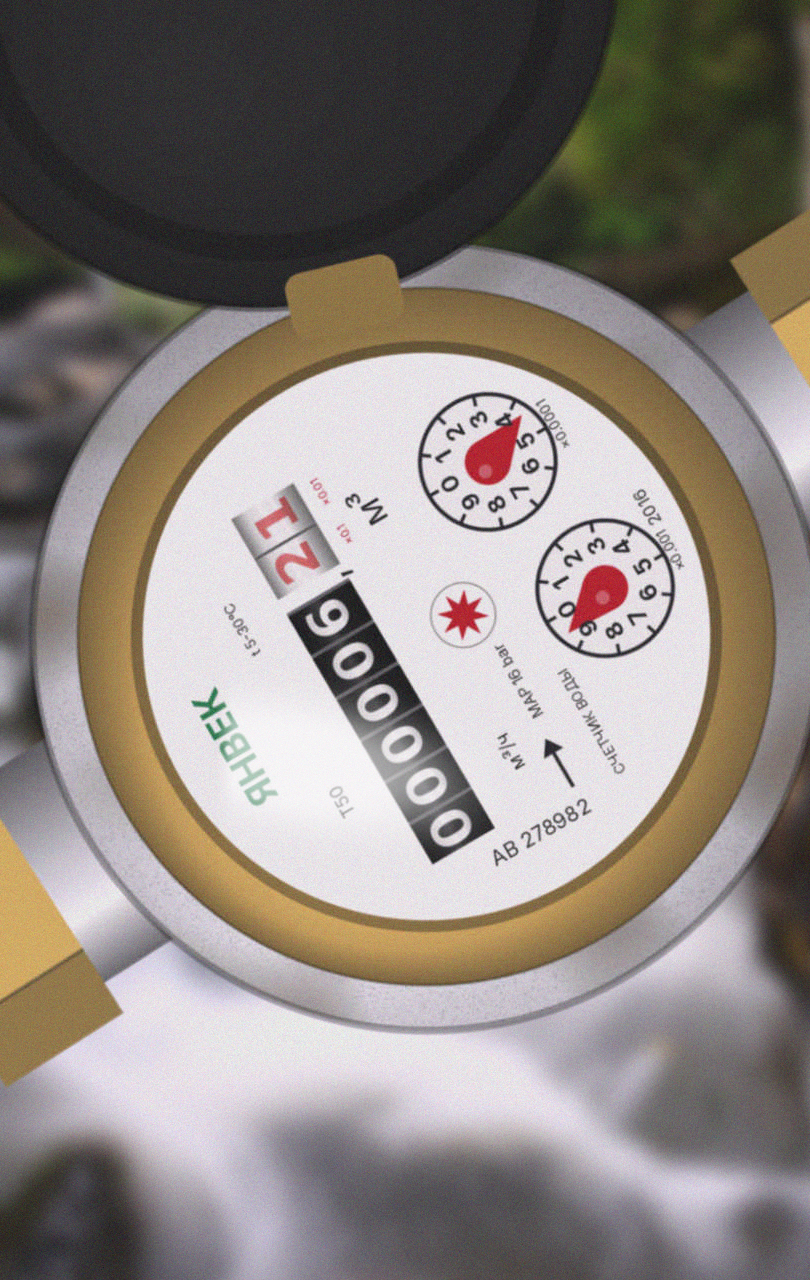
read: 6.2094 m³
